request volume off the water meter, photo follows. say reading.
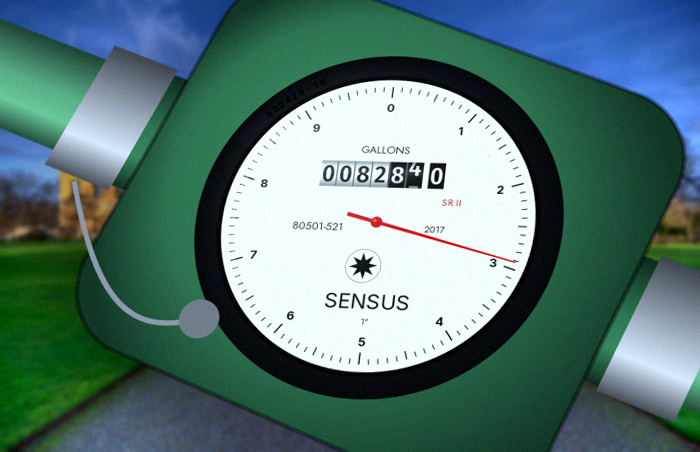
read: 82842.9 gal
